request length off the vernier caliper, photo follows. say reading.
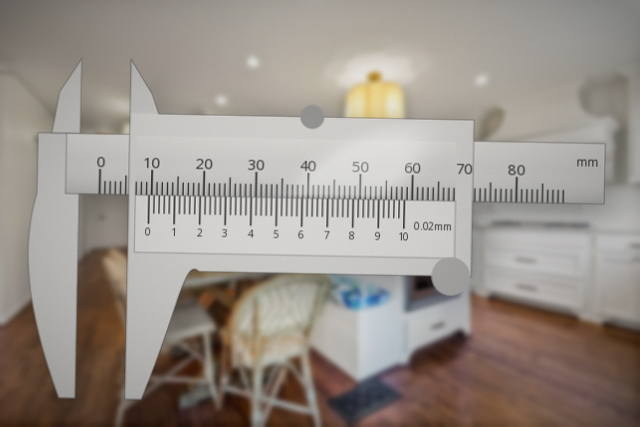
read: 9.5 mm
